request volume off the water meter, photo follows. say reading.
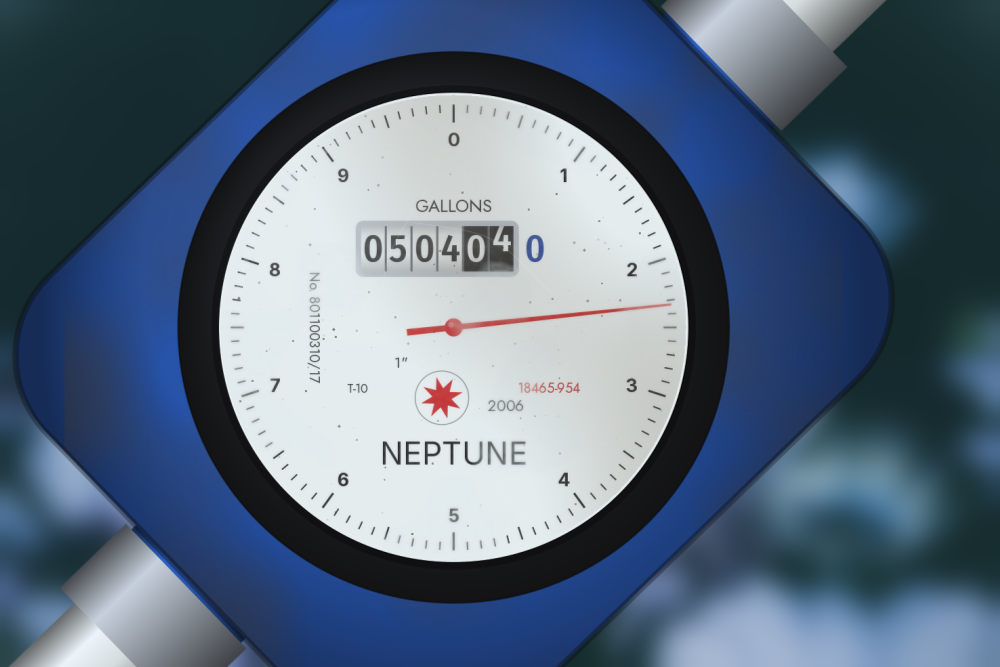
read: 504042.3 gal
